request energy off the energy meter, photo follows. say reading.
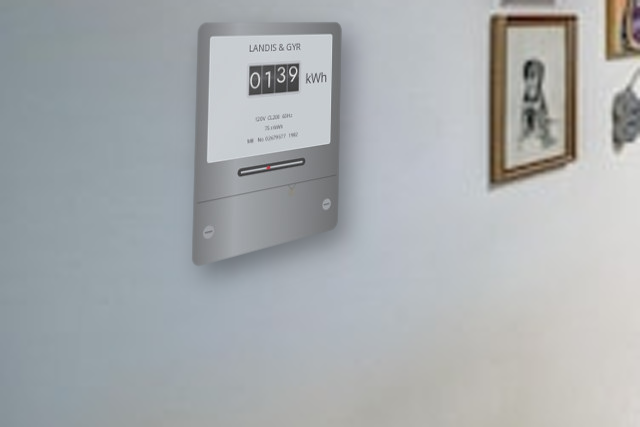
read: 139 kWh
